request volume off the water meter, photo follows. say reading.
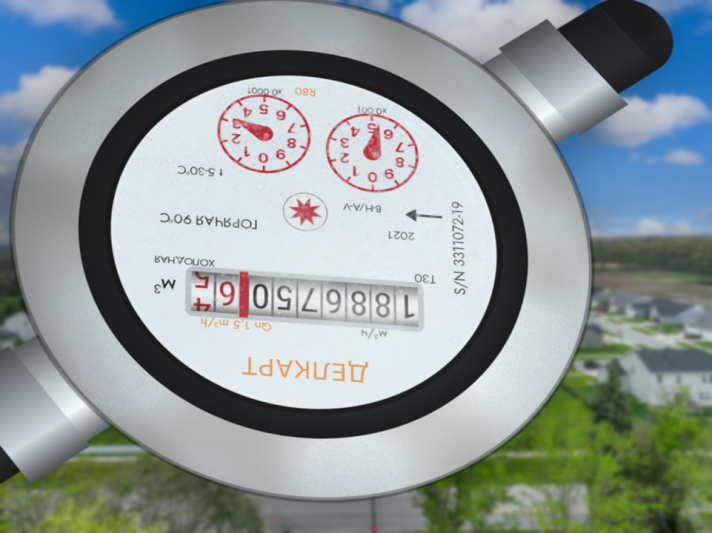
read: 1886750.6453 m³
